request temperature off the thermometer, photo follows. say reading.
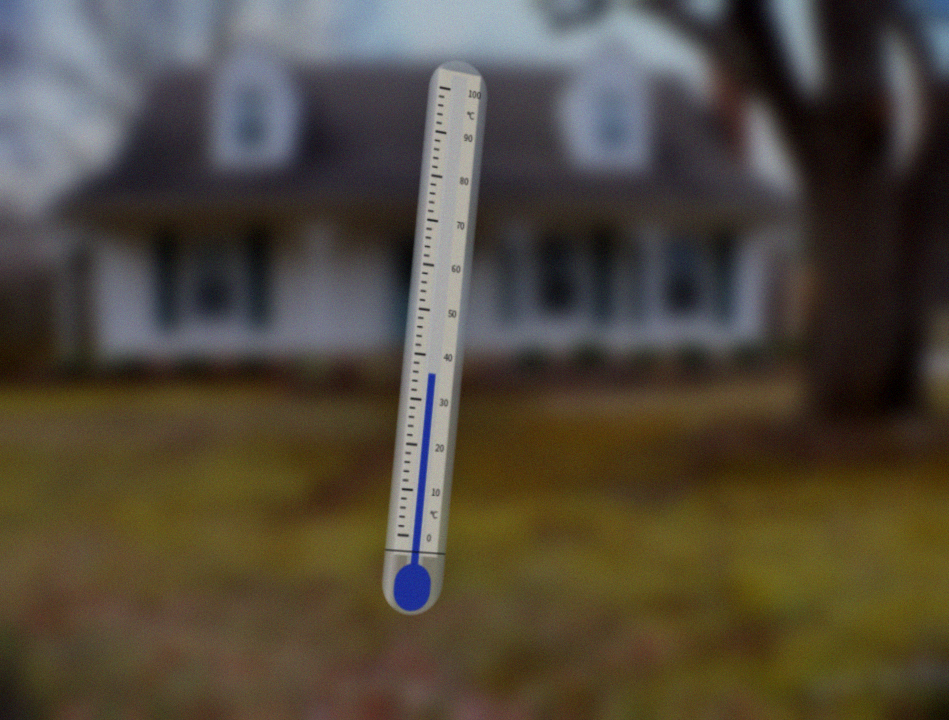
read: 36 °C
